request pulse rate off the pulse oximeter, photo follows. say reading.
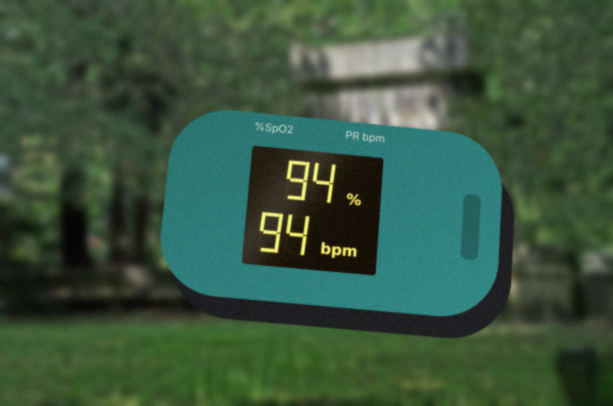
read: 94 bpm
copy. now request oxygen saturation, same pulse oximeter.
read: 94 %
